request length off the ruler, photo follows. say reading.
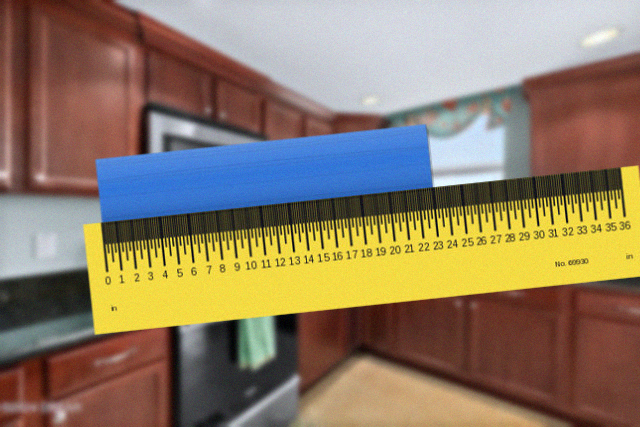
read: 23 in
